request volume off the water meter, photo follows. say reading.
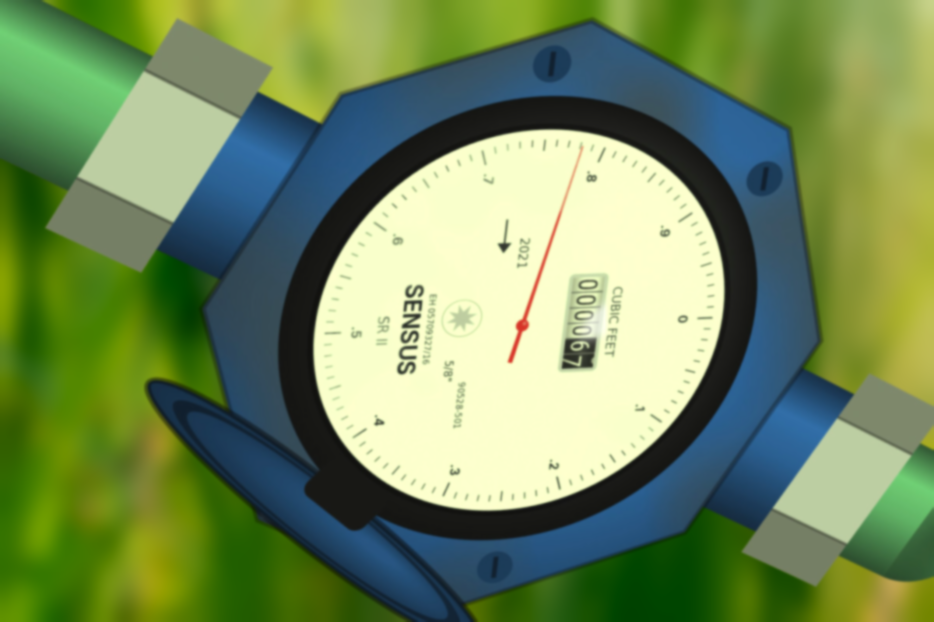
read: 66.78 ft³
